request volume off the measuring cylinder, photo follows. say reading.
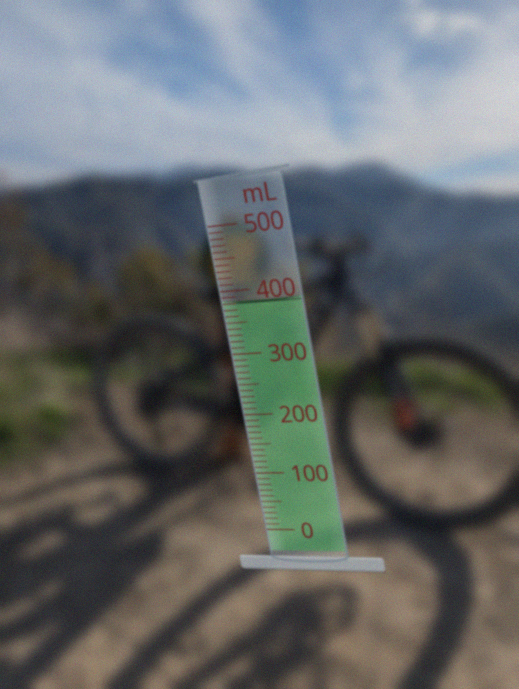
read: 380 mL
